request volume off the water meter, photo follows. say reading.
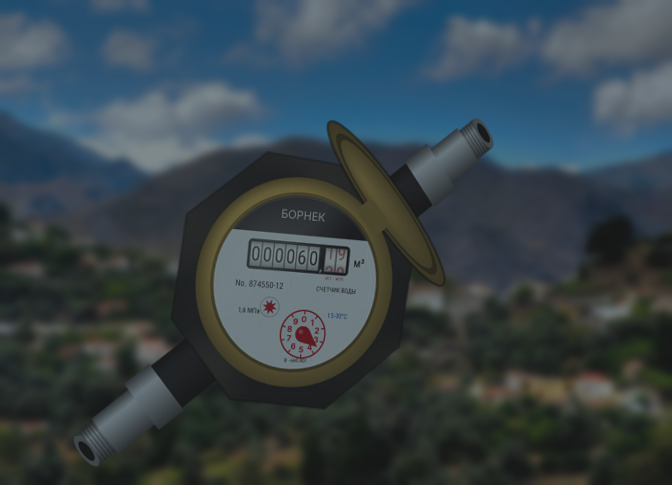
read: 60.193 m³
